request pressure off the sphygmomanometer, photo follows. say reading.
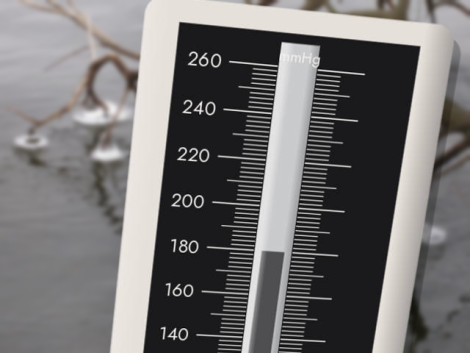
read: 180 mmHg
